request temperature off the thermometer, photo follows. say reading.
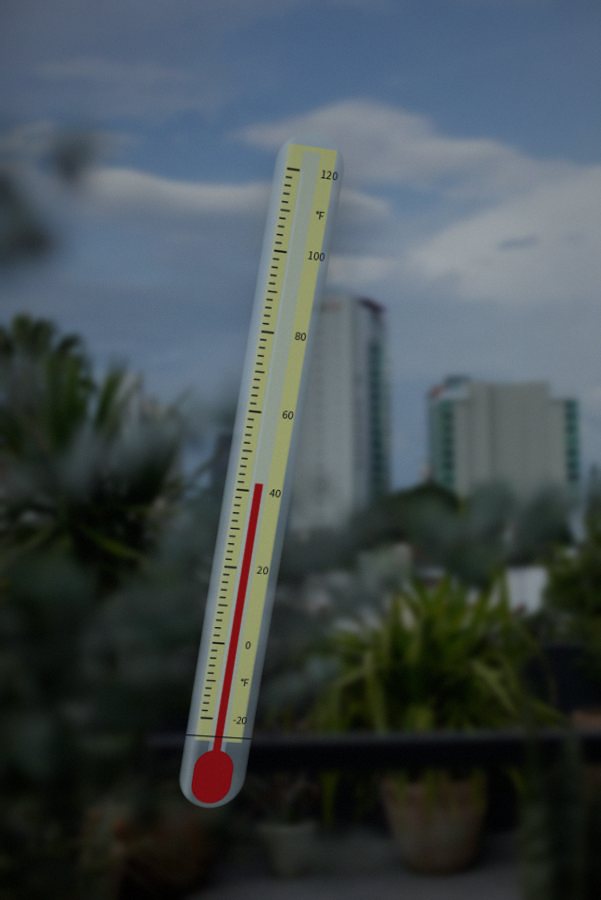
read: 42 °F
